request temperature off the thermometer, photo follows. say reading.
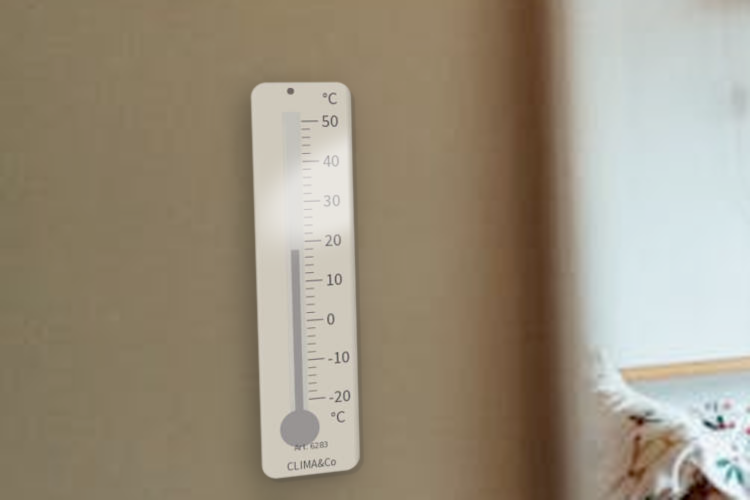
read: 18 °C
